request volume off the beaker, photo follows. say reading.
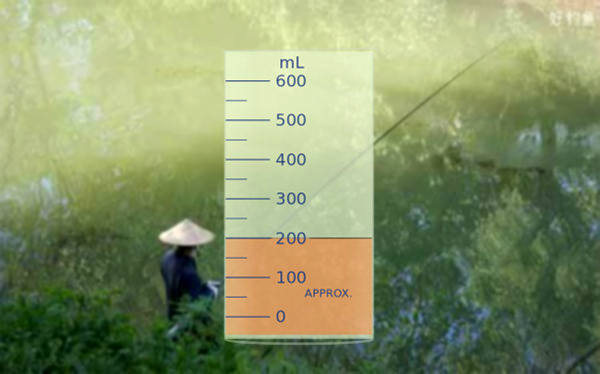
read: 200 mL
